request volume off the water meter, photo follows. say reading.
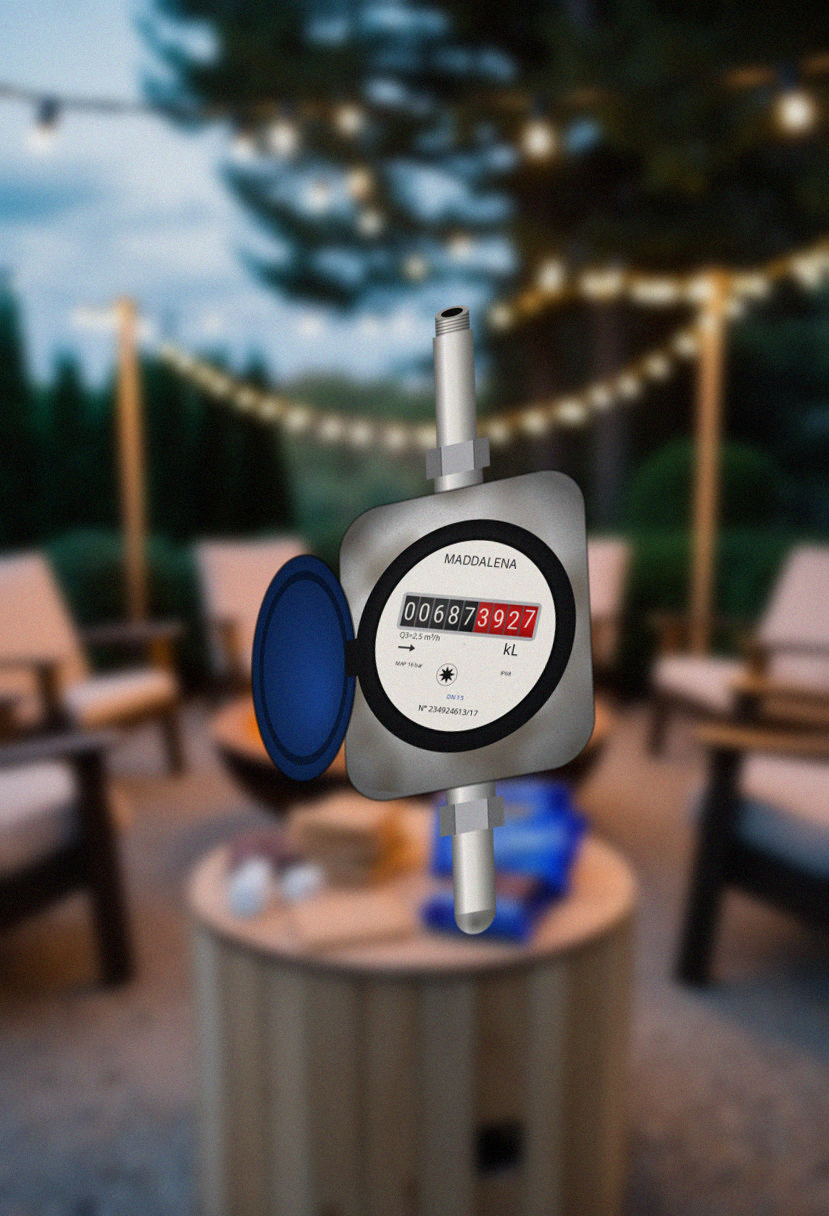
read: 687.3927 kL
